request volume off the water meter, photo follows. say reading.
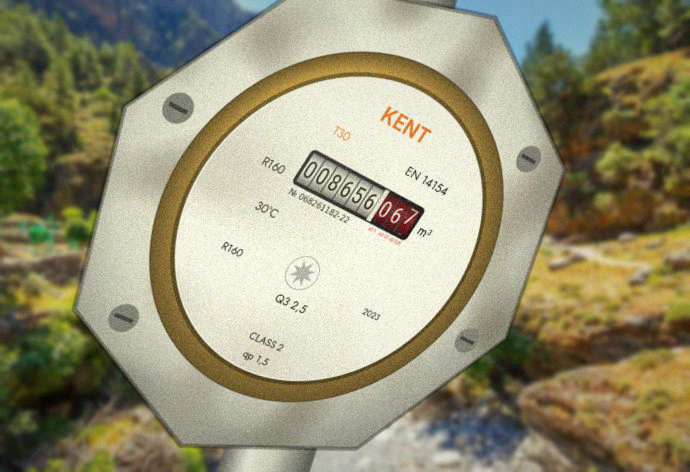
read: 8656.067 m³
